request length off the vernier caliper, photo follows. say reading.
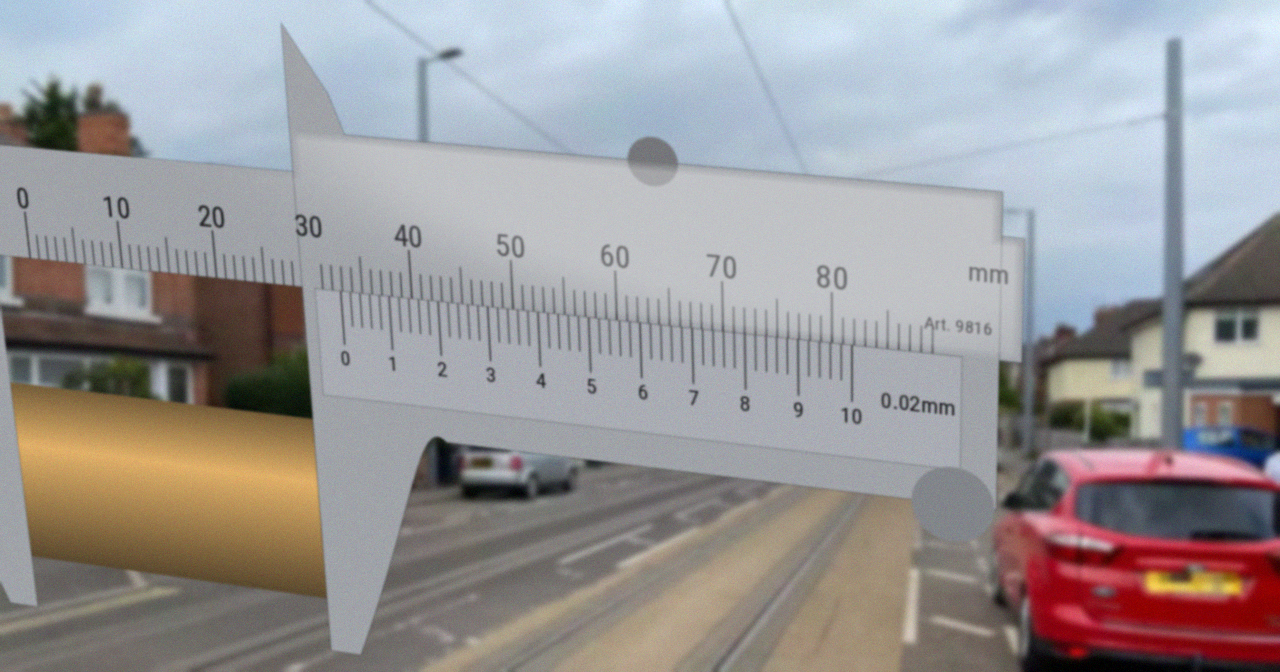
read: 32.8 mm
